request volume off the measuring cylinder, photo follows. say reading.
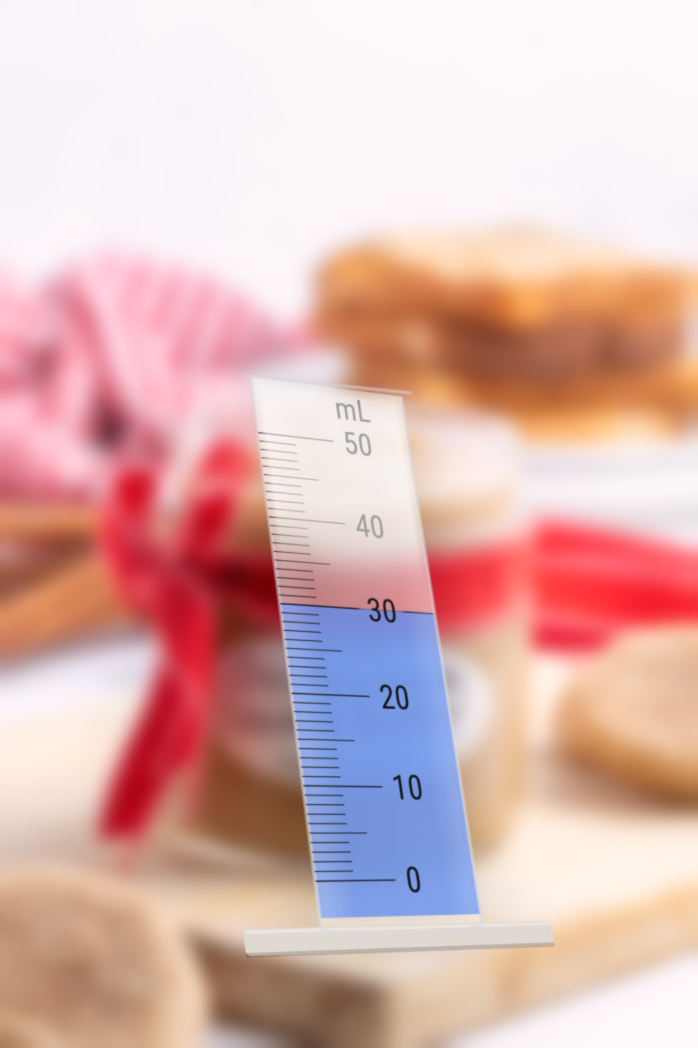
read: 30 mL
